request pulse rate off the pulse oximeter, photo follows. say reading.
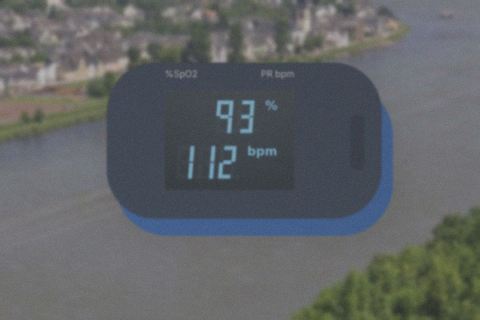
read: 112 bpm
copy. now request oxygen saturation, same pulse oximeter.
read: 93 %
